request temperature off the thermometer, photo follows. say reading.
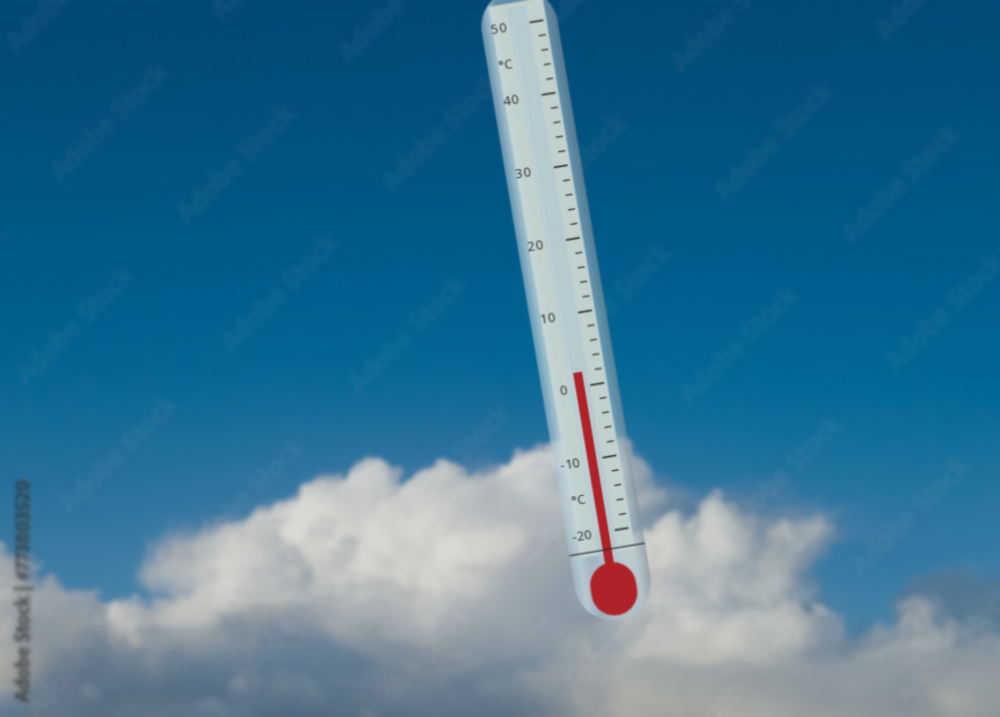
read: 2 °C
